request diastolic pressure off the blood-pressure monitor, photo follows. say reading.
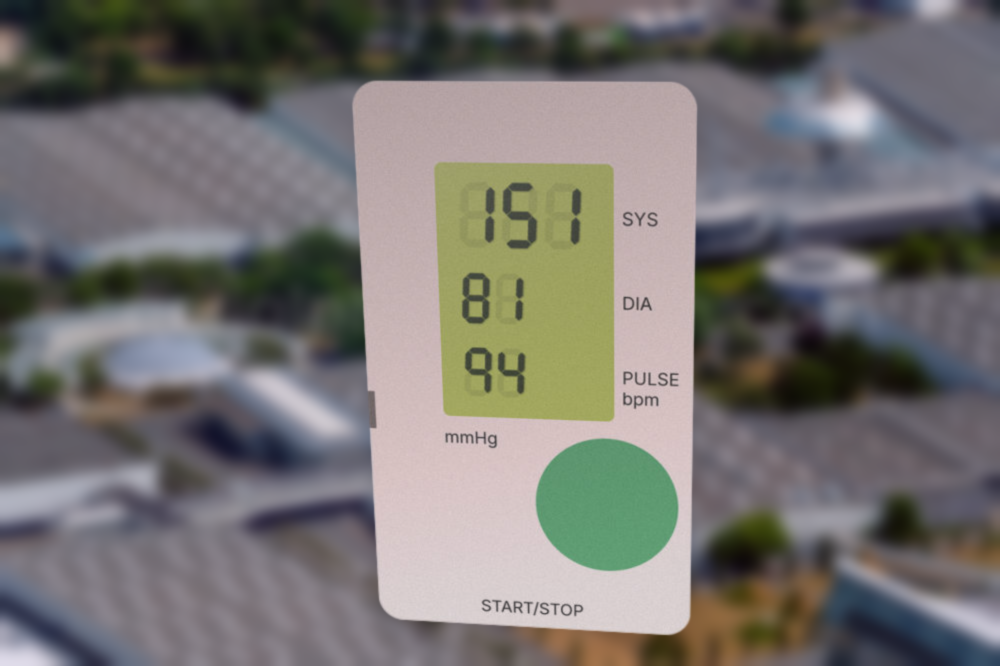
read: 81 mmHg
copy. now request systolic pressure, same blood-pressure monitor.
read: 151 mmHg
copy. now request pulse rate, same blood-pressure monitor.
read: 94 bpm
